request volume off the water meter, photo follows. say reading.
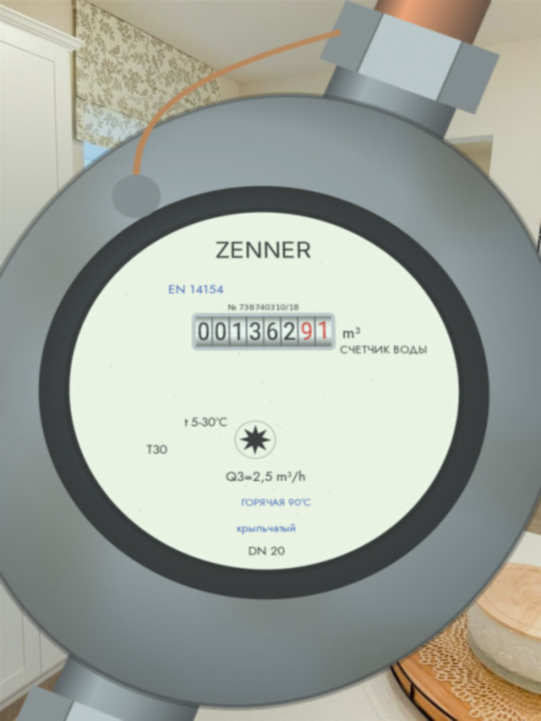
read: 1362.91 m³
